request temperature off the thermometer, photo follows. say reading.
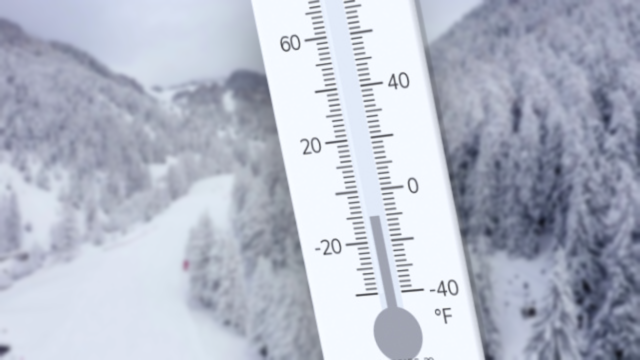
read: -10 °F
